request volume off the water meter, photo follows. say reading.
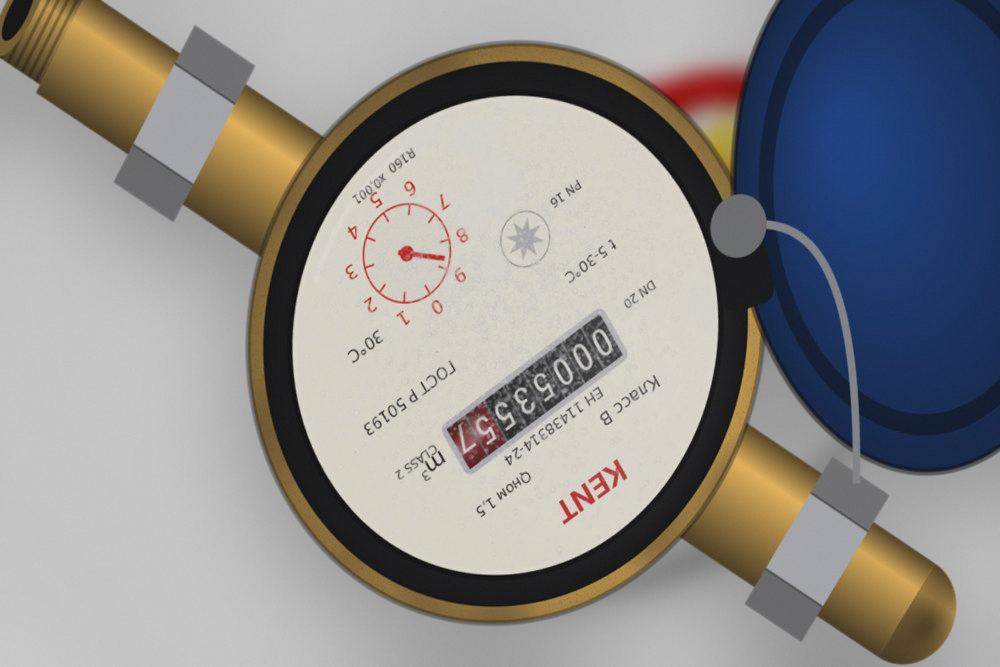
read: 535.568 m³
